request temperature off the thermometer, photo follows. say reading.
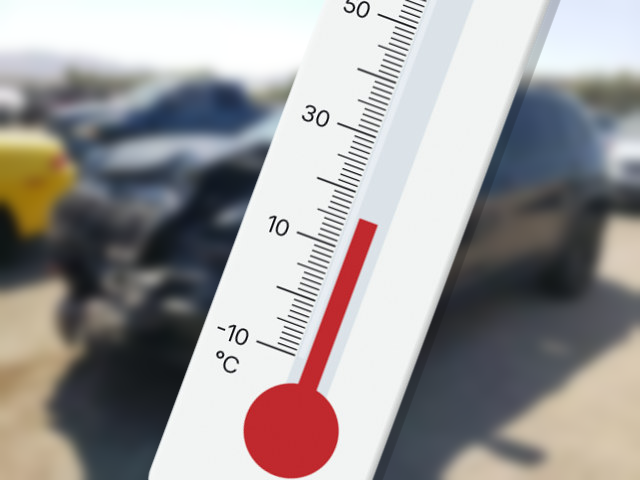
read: 16 °C
